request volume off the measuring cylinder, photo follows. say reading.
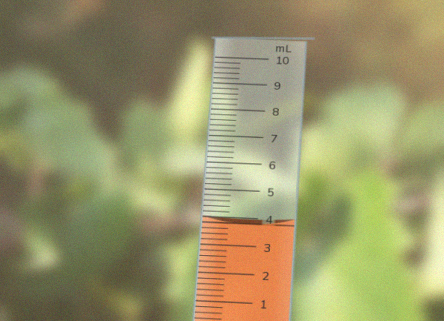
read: 3.8 mL
